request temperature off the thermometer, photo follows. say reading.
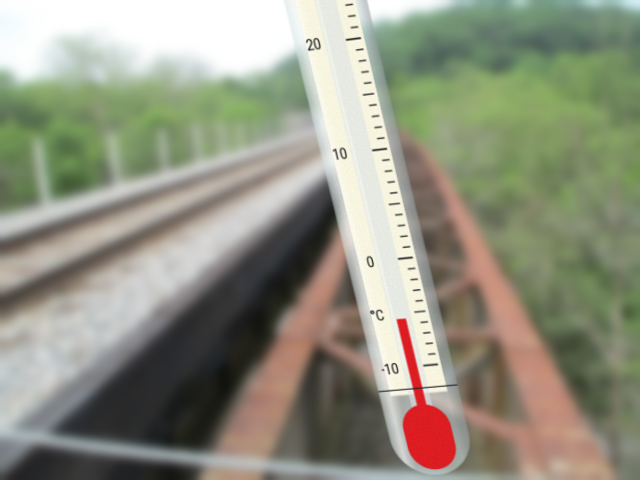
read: -5.5 °C
